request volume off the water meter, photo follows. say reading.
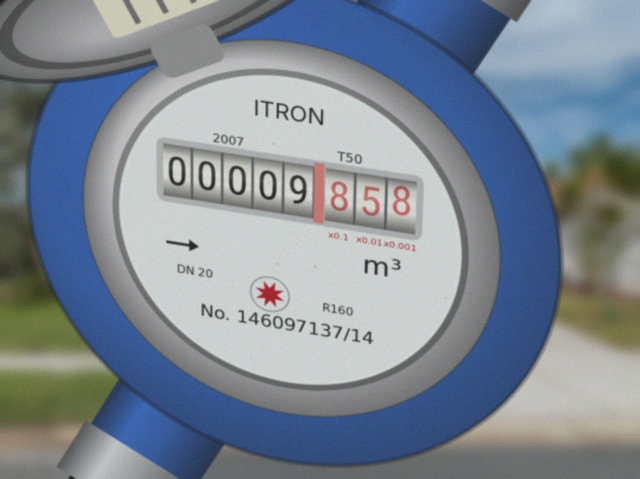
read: 9.858 m³
